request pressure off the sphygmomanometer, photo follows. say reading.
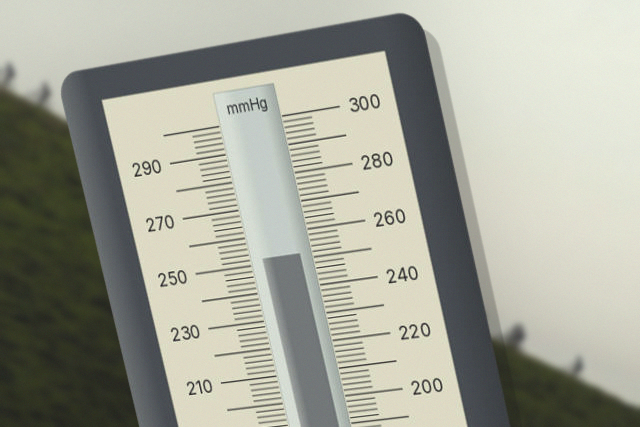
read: 252 mmHg
